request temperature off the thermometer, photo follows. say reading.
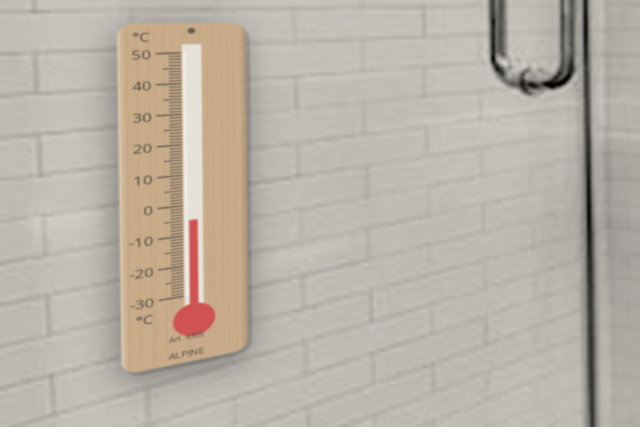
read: -5 °C
